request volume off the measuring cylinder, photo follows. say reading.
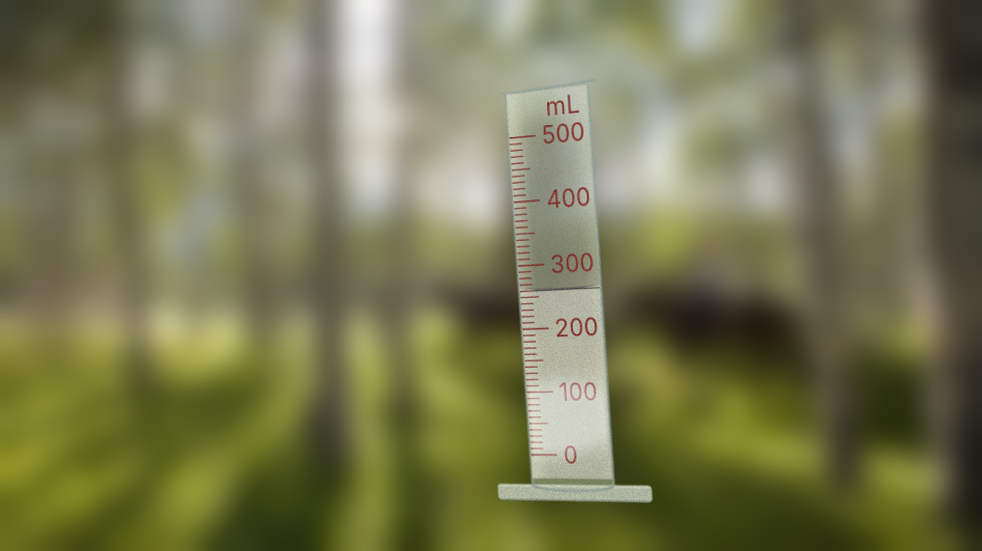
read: 260 mL
